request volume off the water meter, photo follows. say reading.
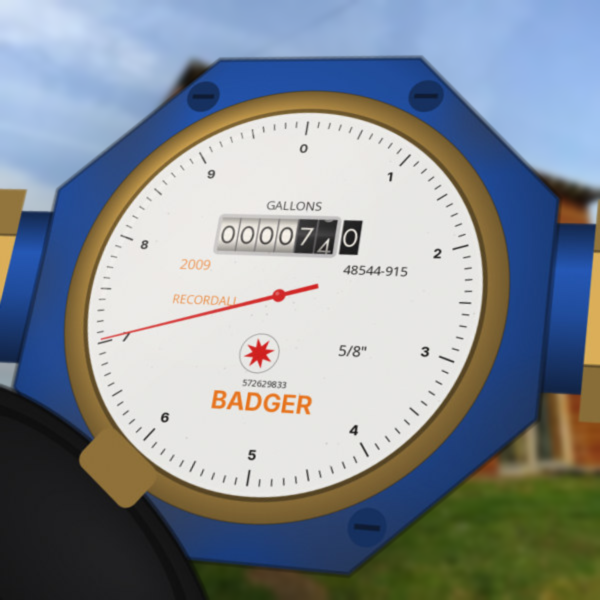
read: 737.0 gal
